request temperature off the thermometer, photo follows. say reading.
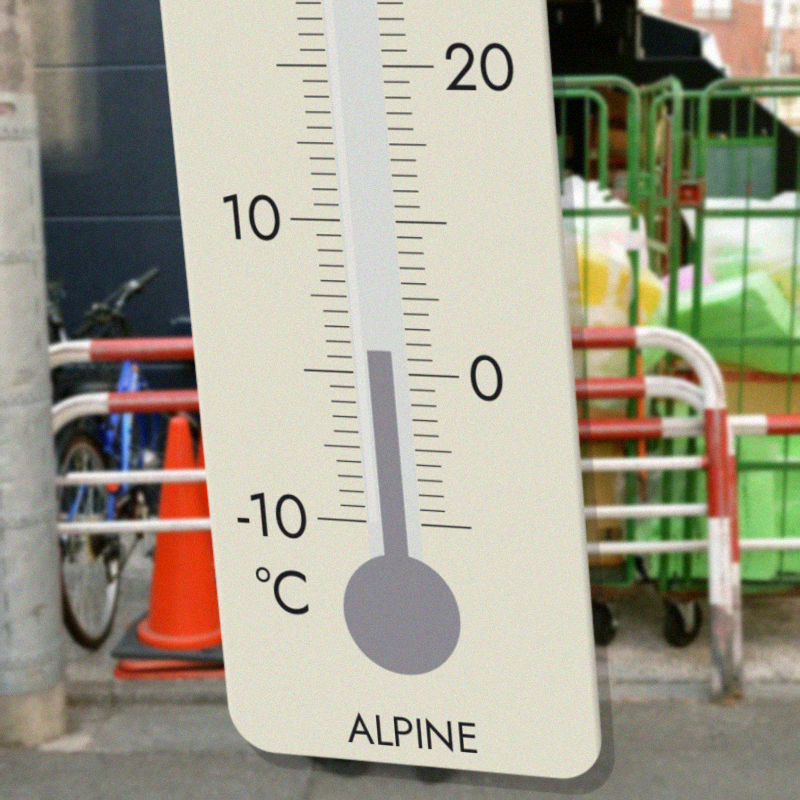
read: 1.5 °C
